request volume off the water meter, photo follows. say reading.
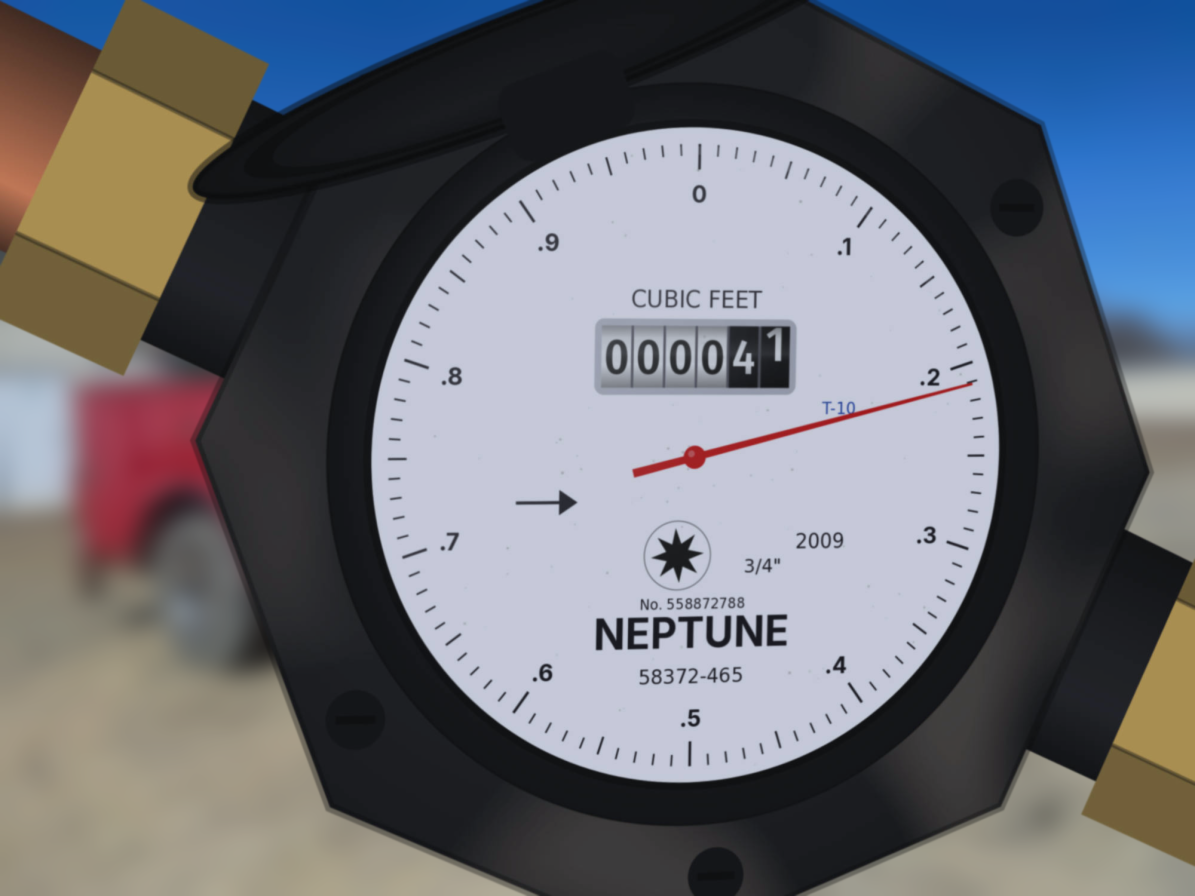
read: 41.21 ft³
